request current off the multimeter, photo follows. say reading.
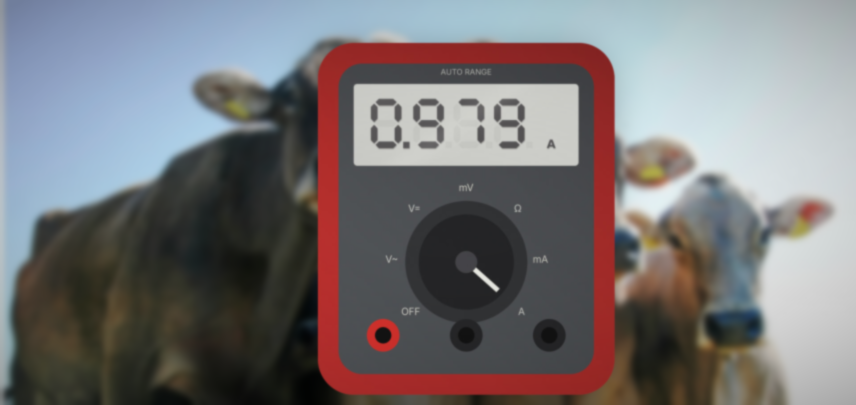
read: 0.979 A
